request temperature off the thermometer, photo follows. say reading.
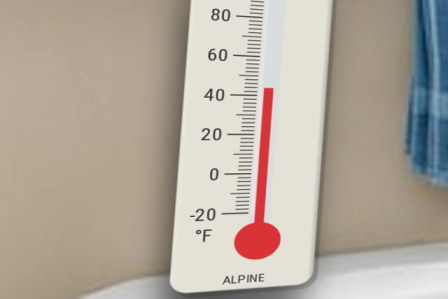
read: 44 °F
